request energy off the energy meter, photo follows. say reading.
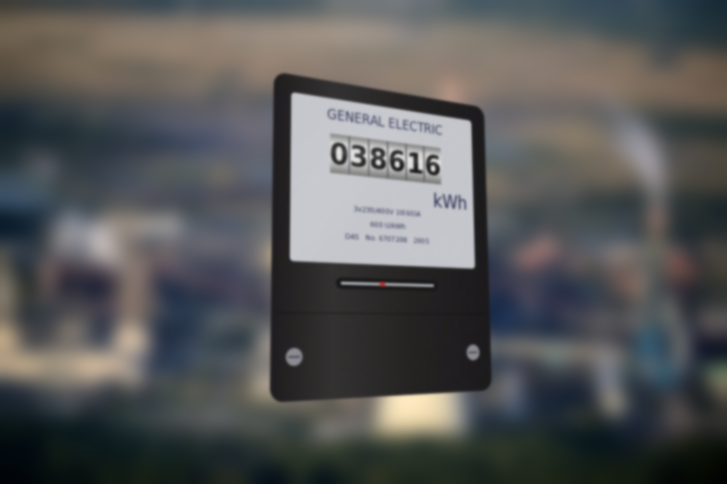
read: 38616 kWh
